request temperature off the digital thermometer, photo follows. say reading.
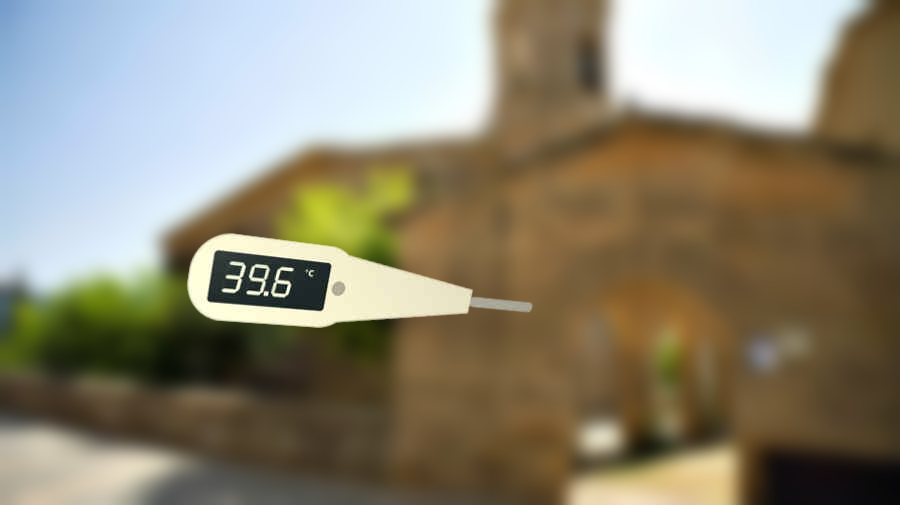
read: 39.6 °C
